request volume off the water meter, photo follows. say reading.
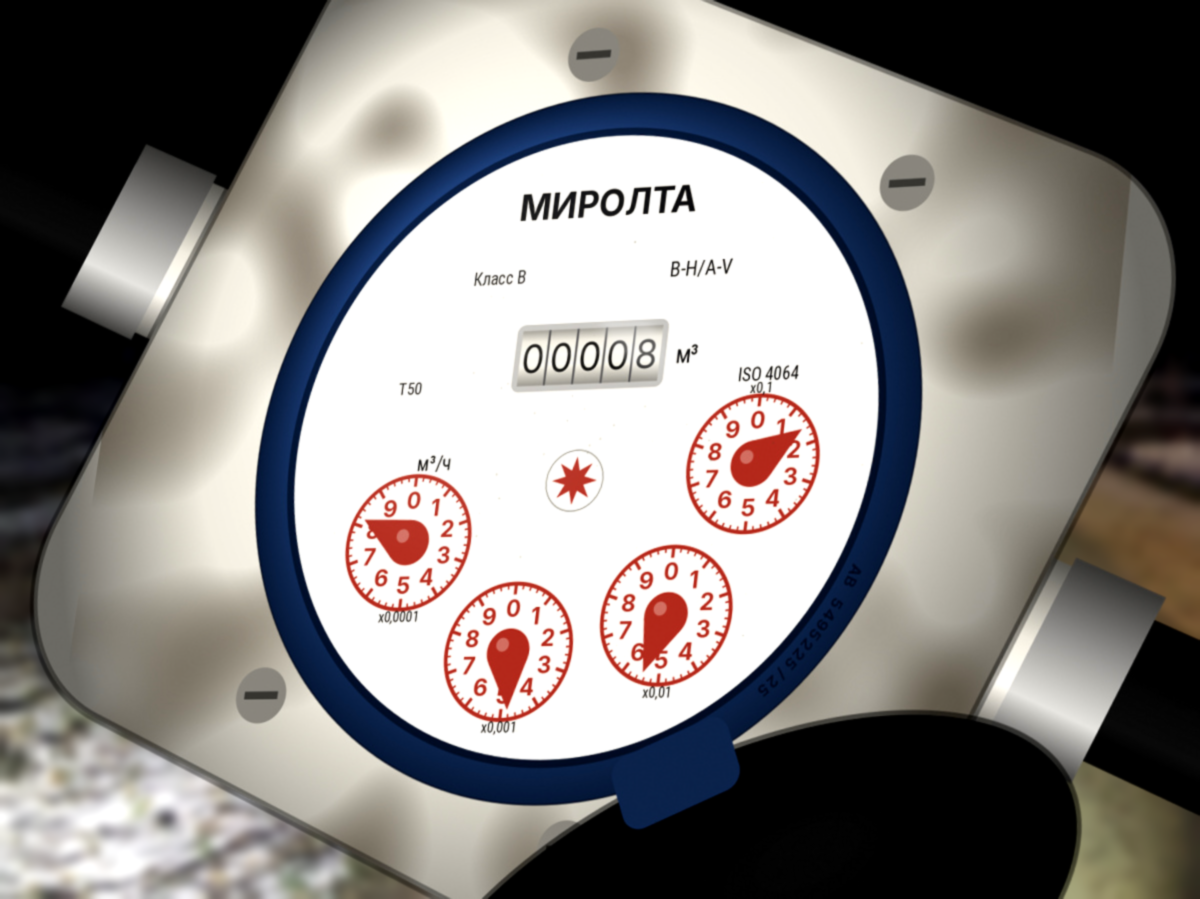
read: 8.1548 m³
